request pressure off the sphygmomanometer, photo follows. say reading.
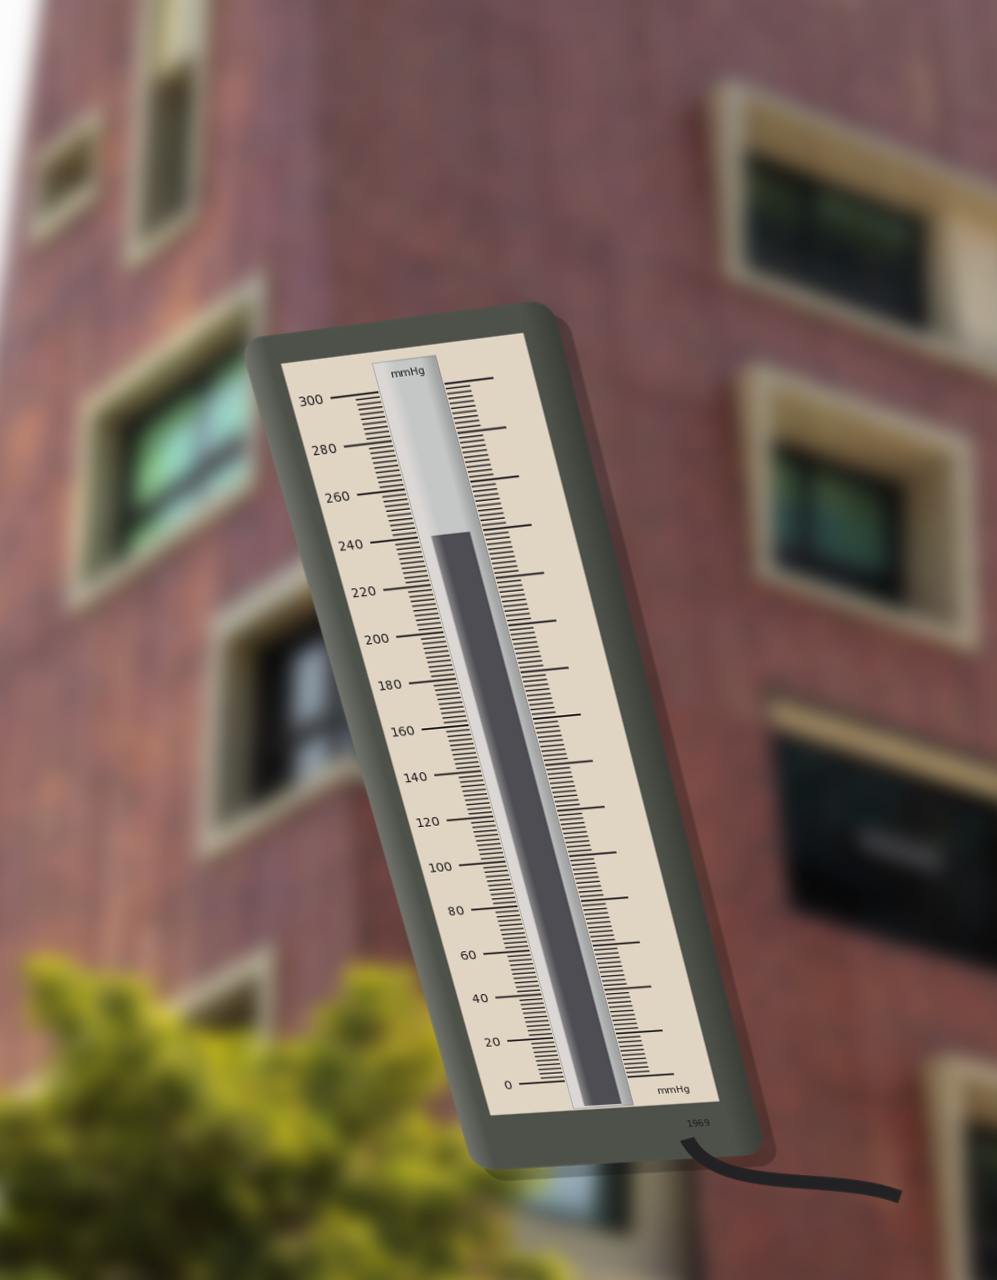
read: 240 mmHg
